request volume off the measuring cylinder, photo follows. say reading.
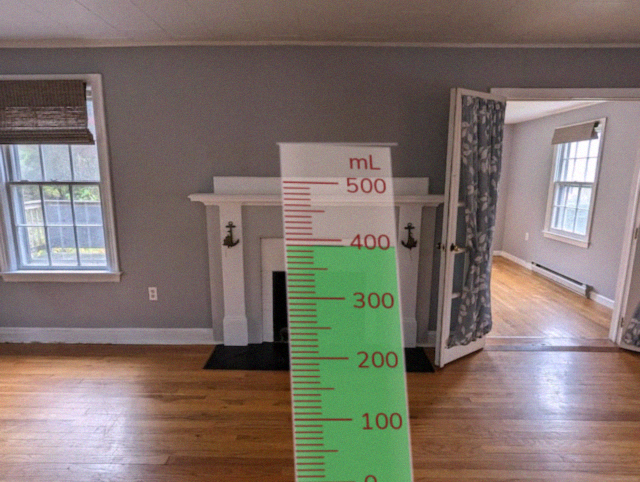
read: 390 mL
